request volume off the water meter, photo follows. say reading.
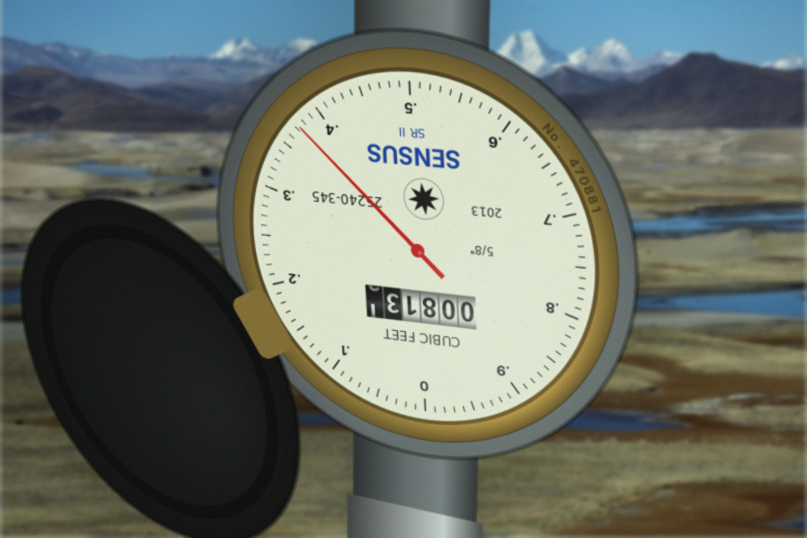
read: 8131.37 ft³
